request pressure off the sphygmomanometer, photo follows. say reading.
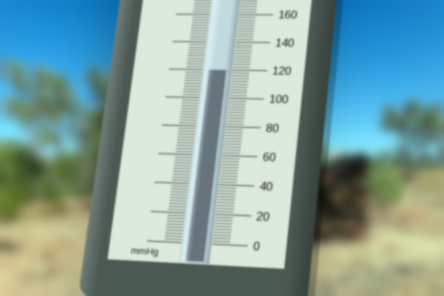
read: 120 mmHg
